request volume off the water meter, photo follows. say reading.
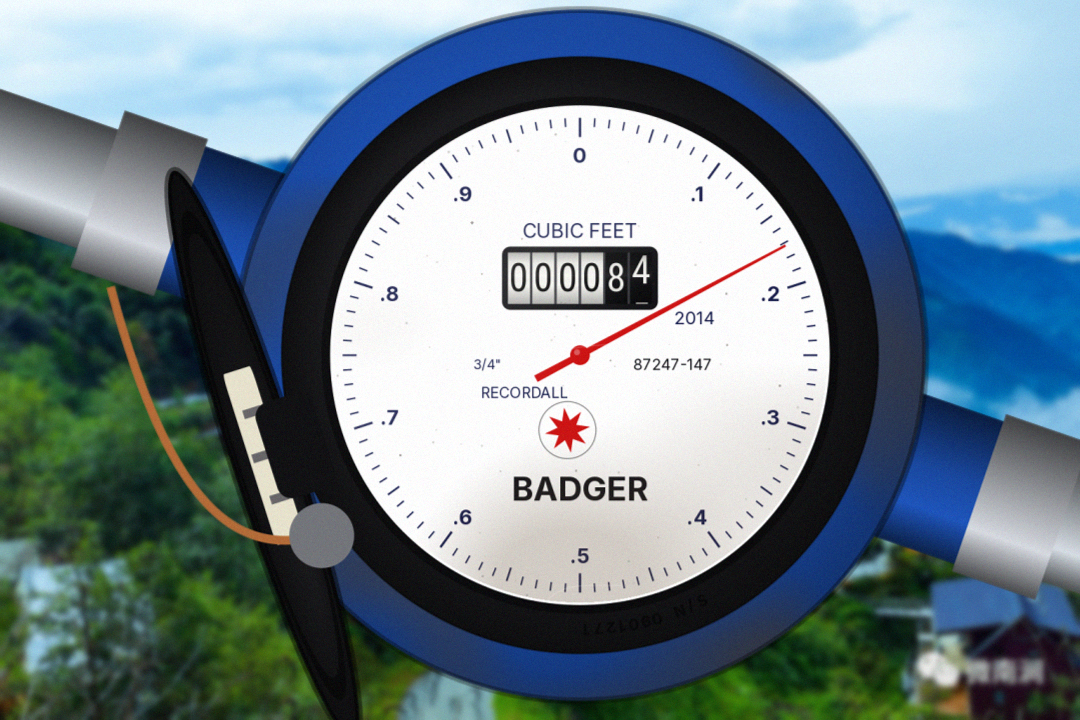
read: 84.17 ft³
